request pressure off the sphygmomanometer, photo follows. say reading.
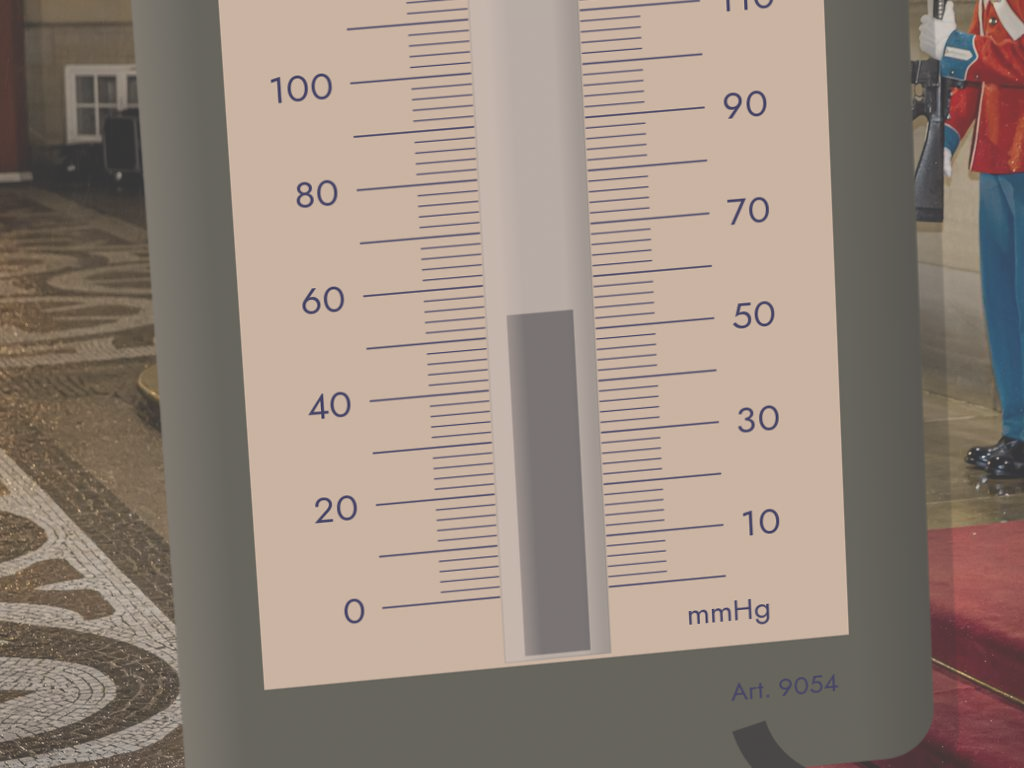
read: 54 mmHg
